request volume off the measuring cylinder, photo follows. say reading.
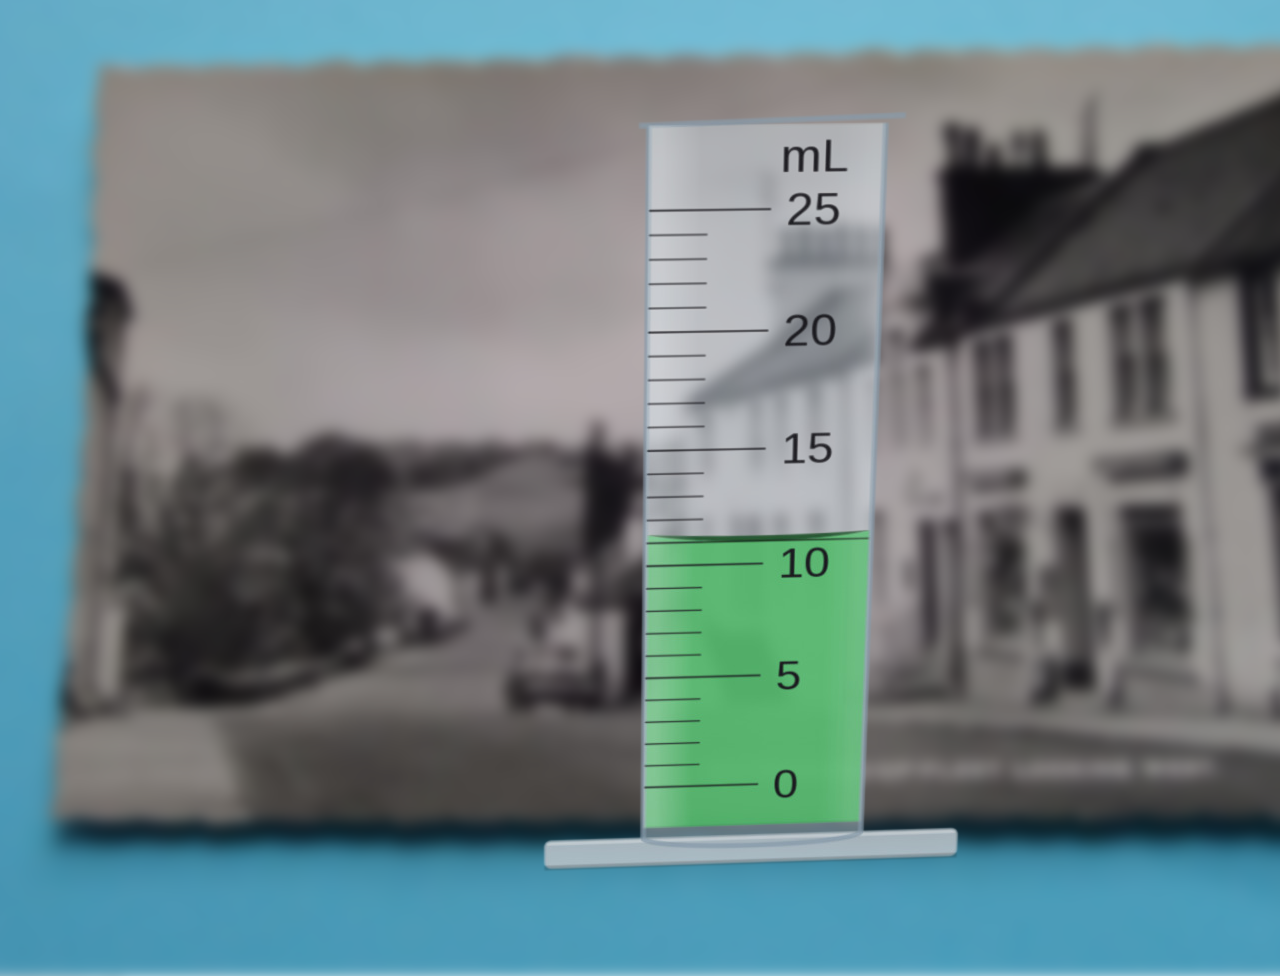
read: 11 mL
